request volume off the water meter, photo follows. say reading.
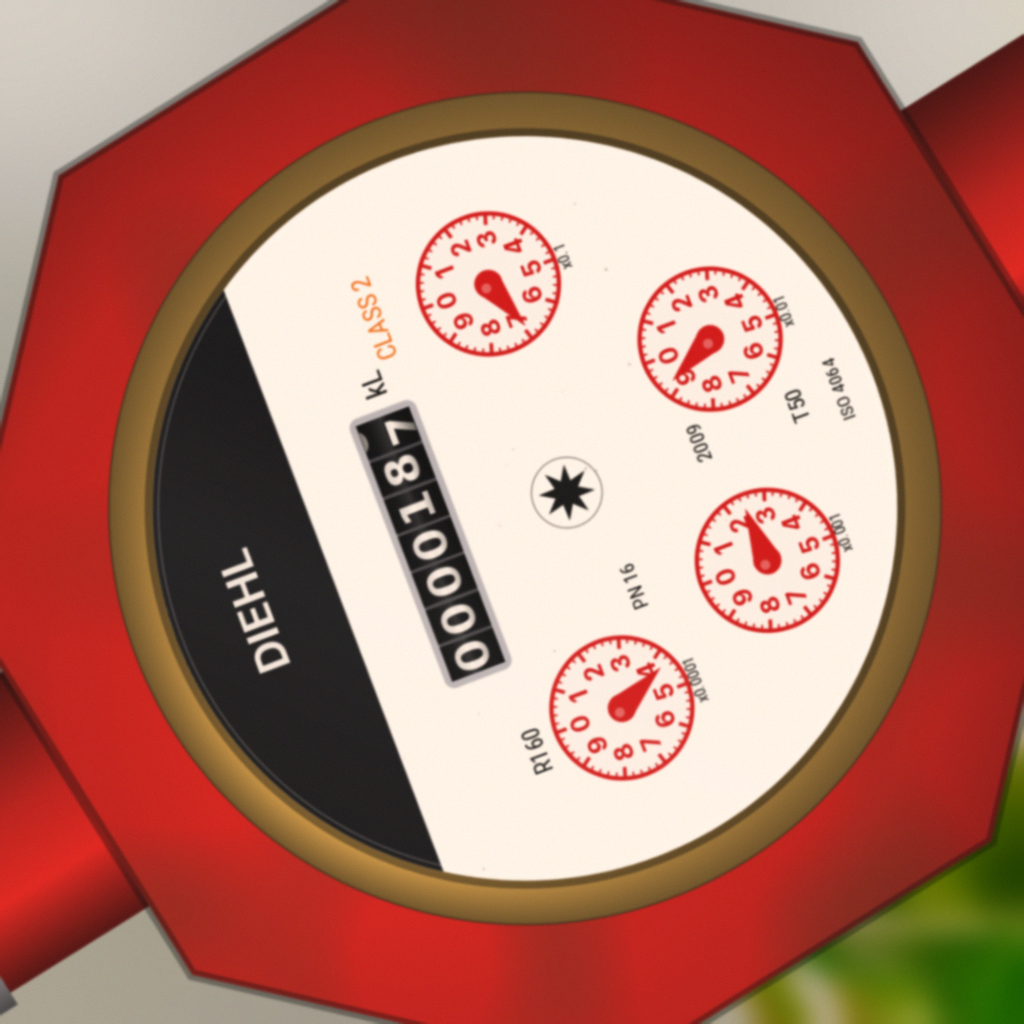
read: 186.6924 kL
